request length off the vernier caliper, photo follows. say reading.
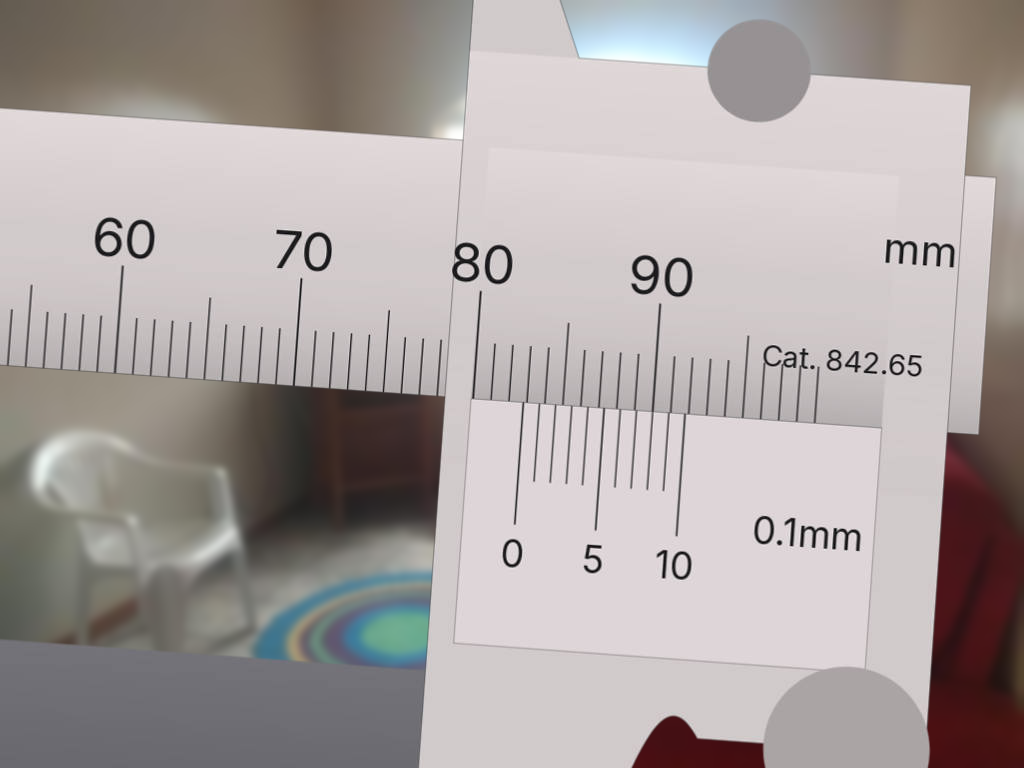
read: 82.8 mm
